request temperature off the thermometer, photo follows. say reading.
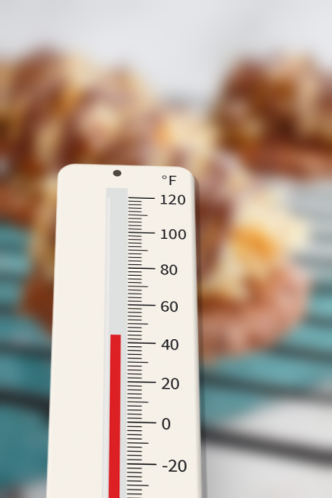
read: 44 °F
